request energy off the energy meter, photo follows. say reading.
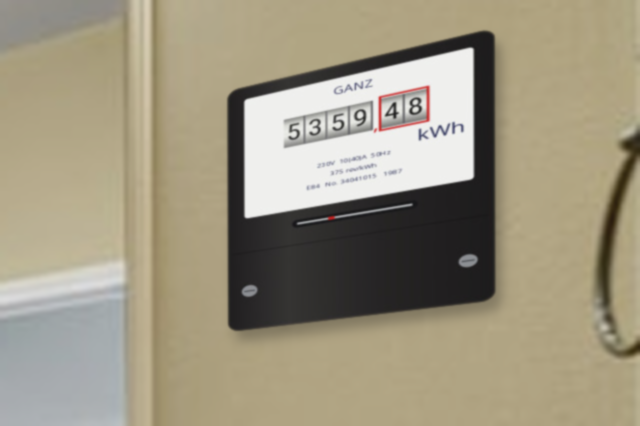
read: 5359.48 kWh
